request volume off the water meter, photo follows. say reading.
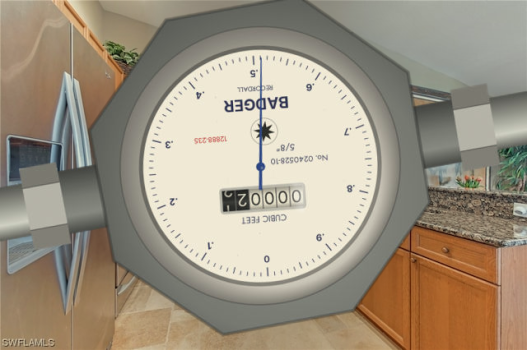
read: 21.51 ft³
